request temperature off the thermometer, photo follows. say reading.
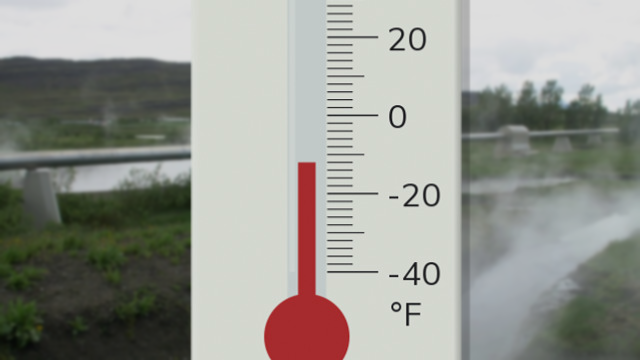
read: -12 °F
